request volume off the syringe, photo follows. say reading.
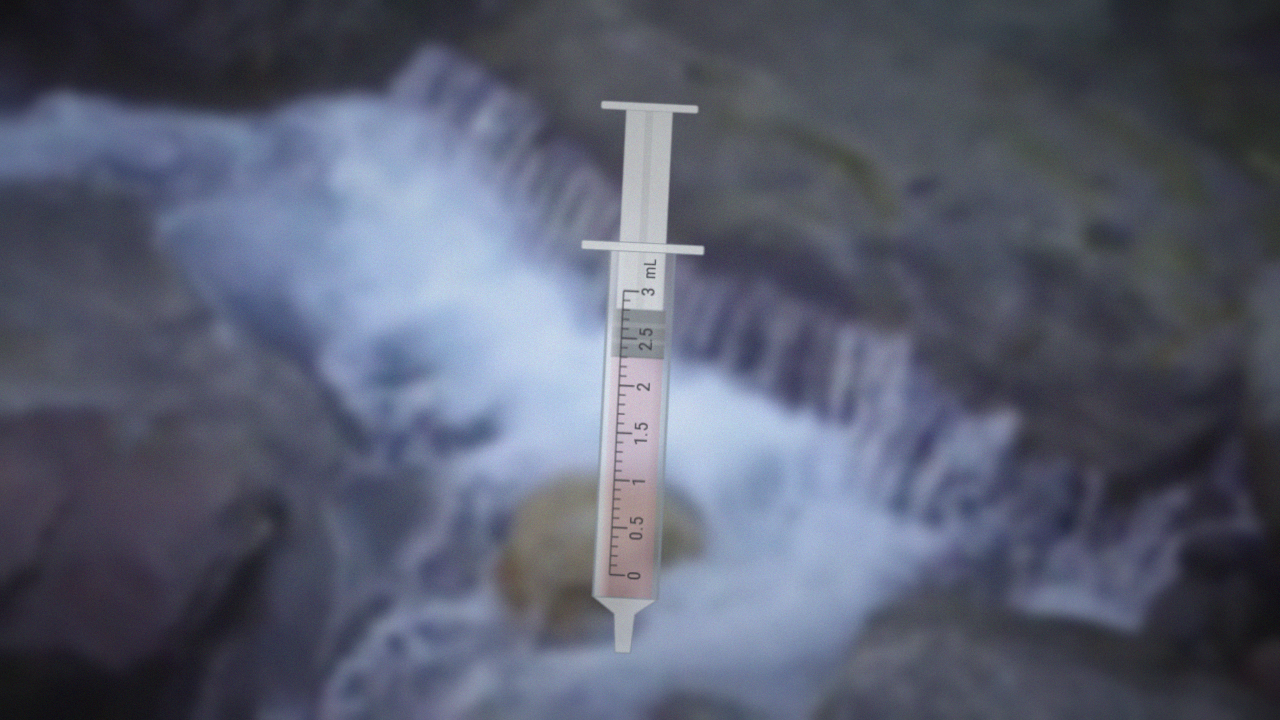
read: 2.3 mL
